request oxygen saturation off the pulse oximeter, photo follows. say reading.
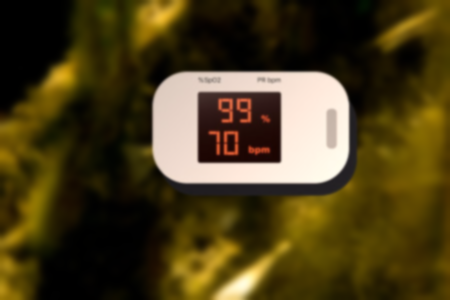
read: 99 %
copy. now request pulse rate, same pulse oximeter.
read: 70 bpm
